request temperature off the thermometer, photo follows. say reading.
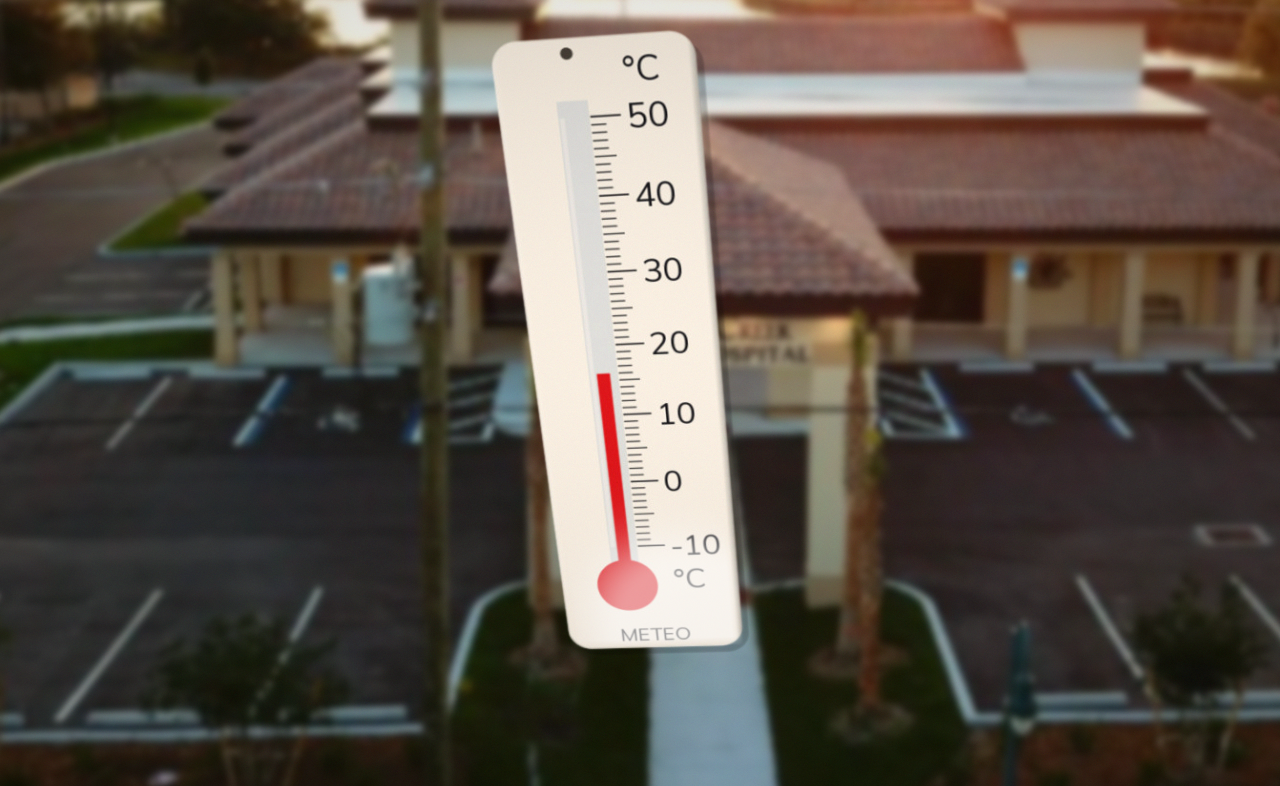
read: 16 °C
